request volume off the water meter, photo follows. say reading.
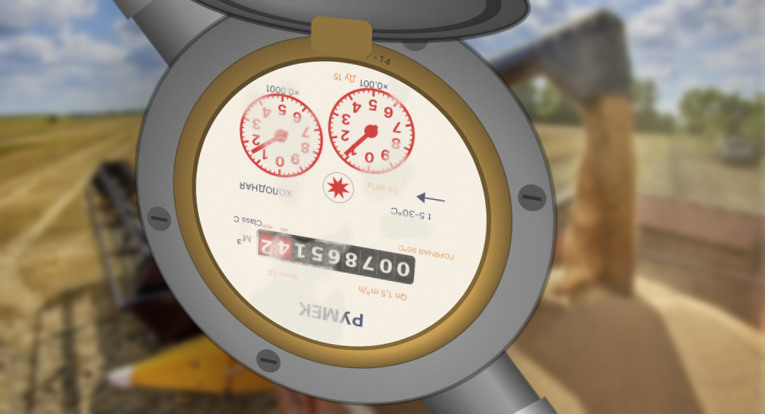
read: 78651.4211 m³
